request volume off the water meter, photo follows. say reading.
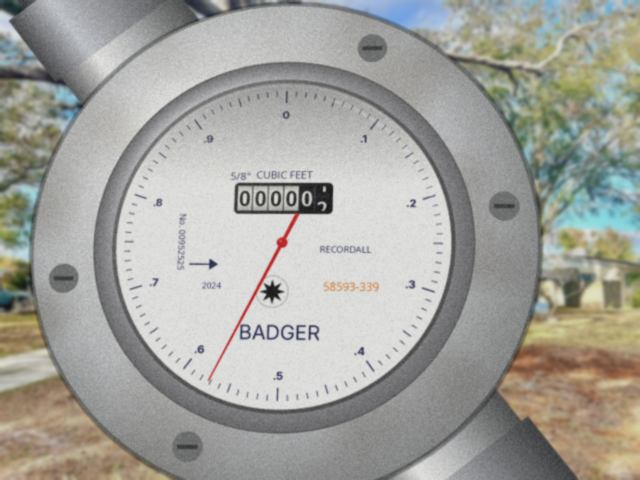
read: 1.57 ft³
